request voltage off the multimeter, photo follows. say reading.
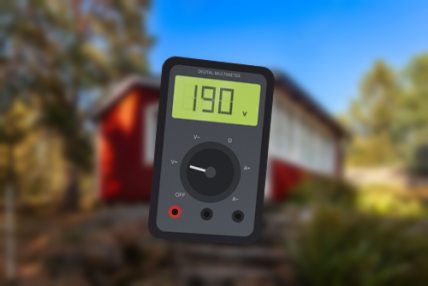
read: 190 V
